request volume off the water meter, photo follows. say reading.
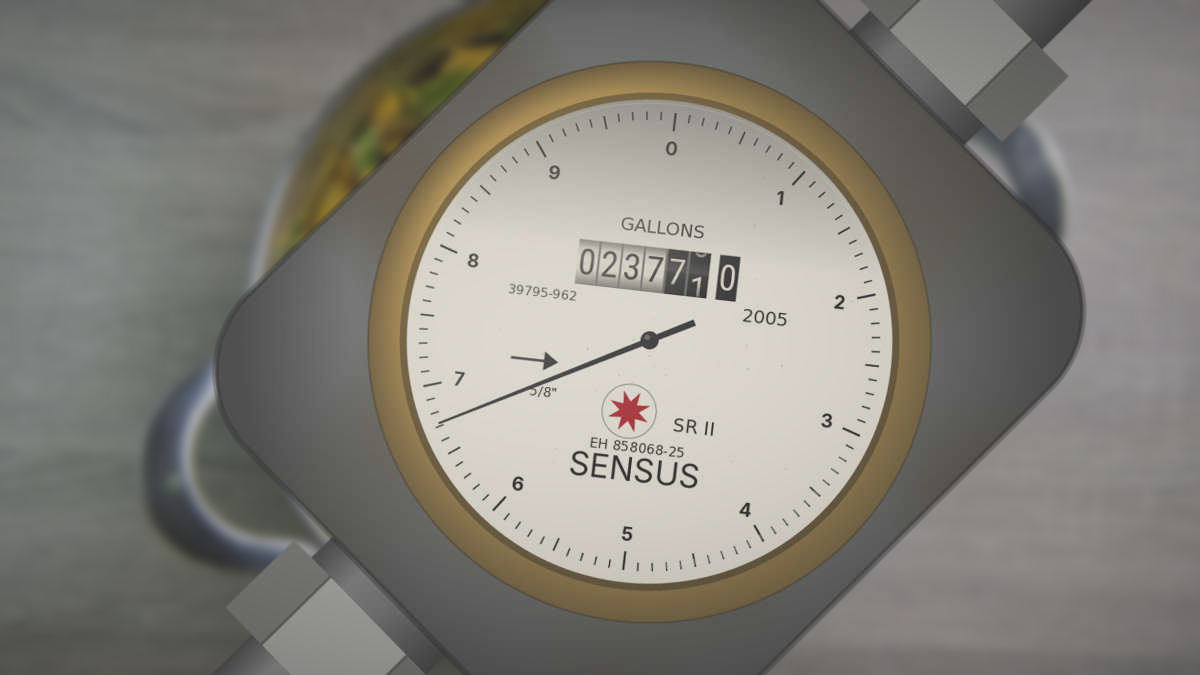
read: 237706.7 gal
